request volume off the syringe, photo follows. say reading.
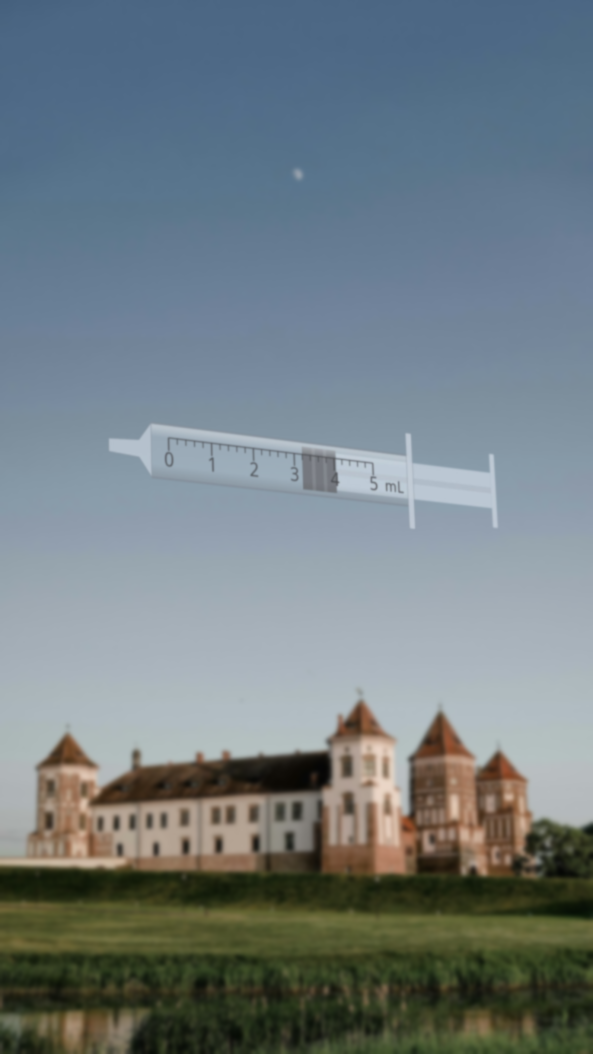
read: 3.2 mL
